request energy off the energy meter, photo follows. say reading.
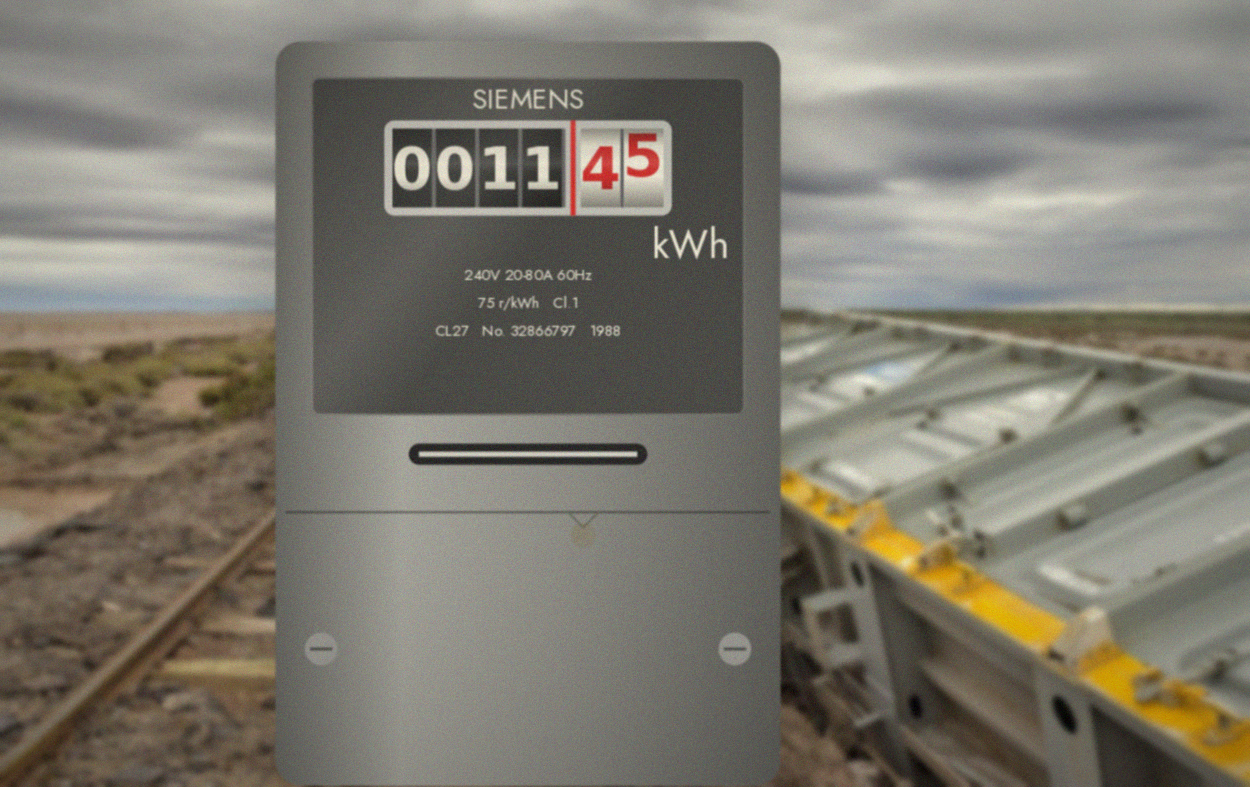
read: 11.45 kWh
